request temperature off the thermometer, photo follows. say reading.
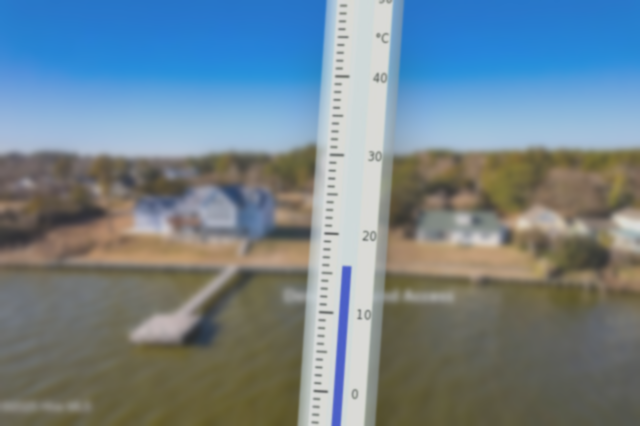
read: 16 °C
